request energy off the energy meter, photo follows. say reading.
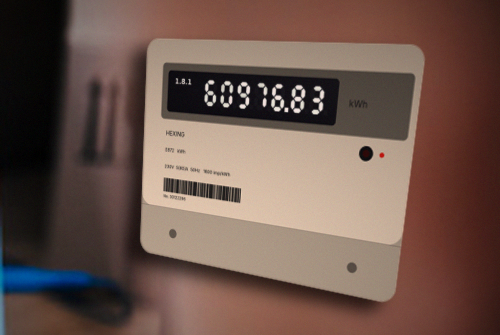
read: 60976.83 kWh
